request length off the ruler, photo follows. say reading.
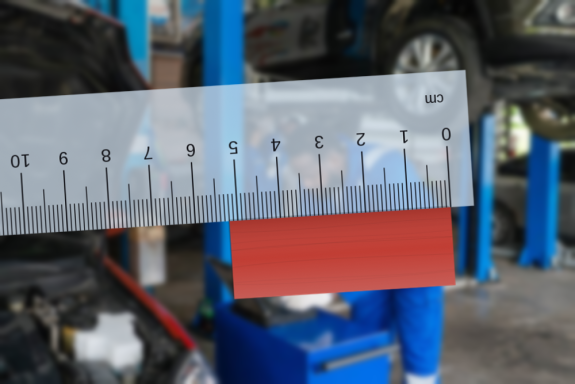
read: 5.2 cm
